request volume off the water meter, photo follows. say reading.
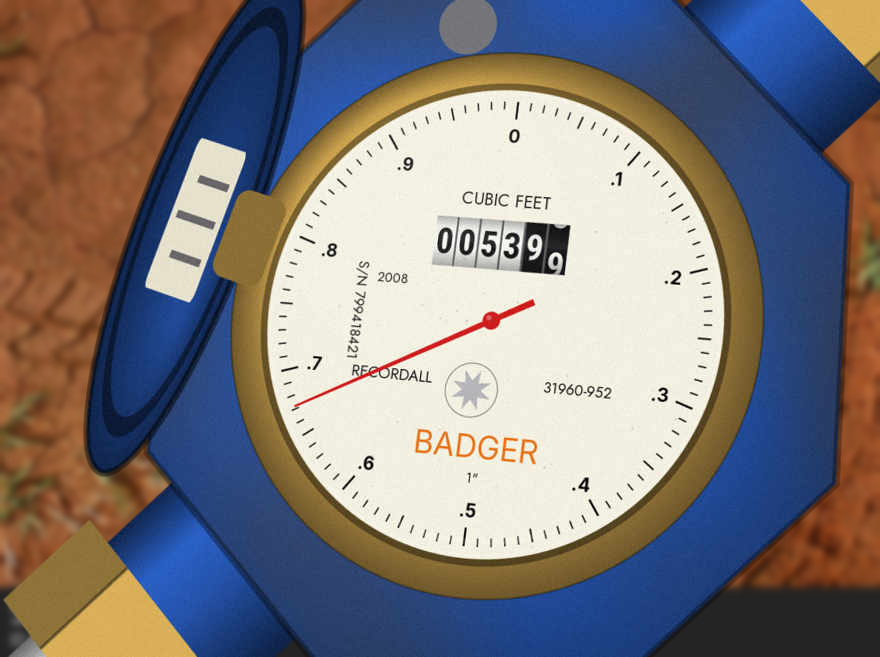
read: 5398.67 ft³
